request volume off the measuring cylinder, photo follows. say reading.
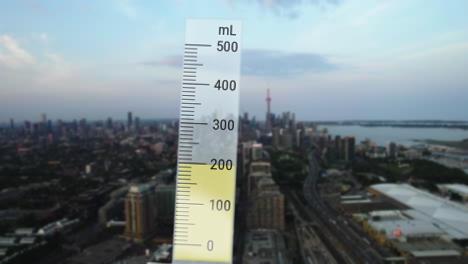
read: 200 mL
